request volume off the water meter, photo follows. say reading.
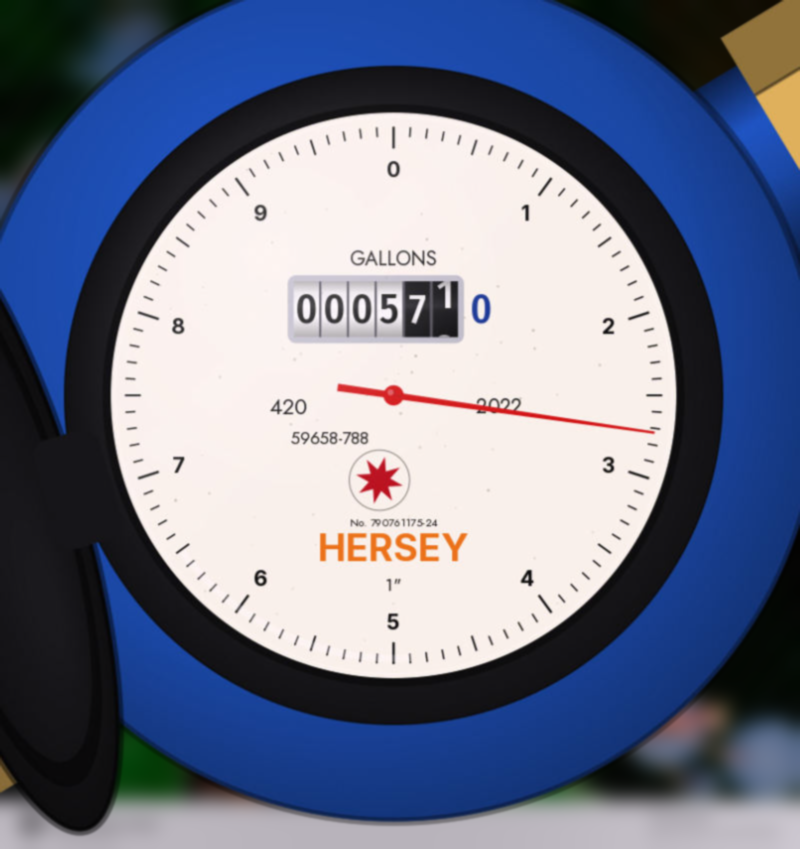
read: 5712.7 gal
